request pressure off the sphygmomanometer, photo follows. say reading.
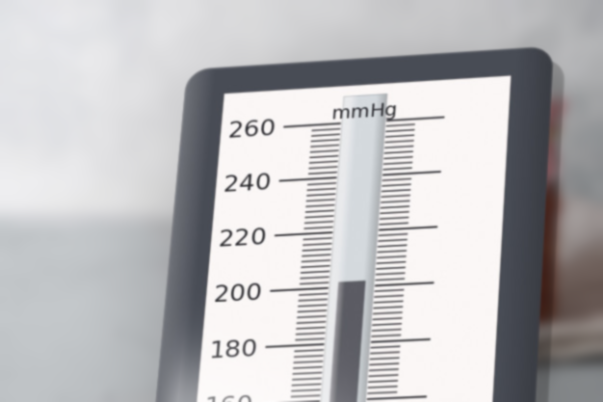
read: 202 mmHg
